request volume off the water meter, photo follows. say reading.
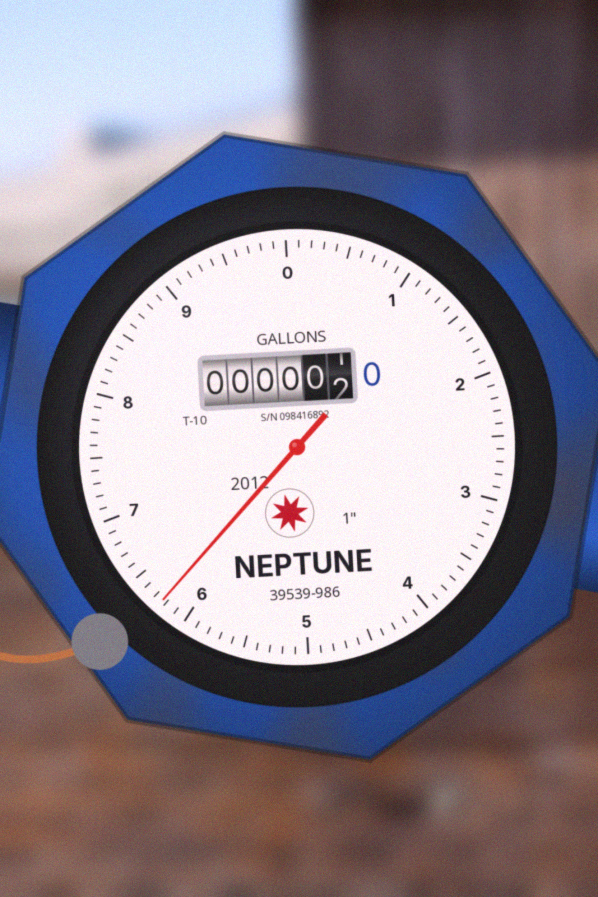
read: 16.2 gal
